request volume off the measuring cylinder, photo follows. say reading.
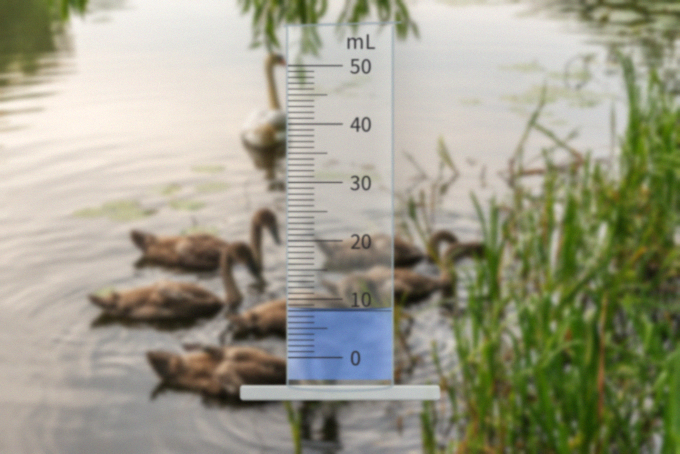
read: 8 mL
